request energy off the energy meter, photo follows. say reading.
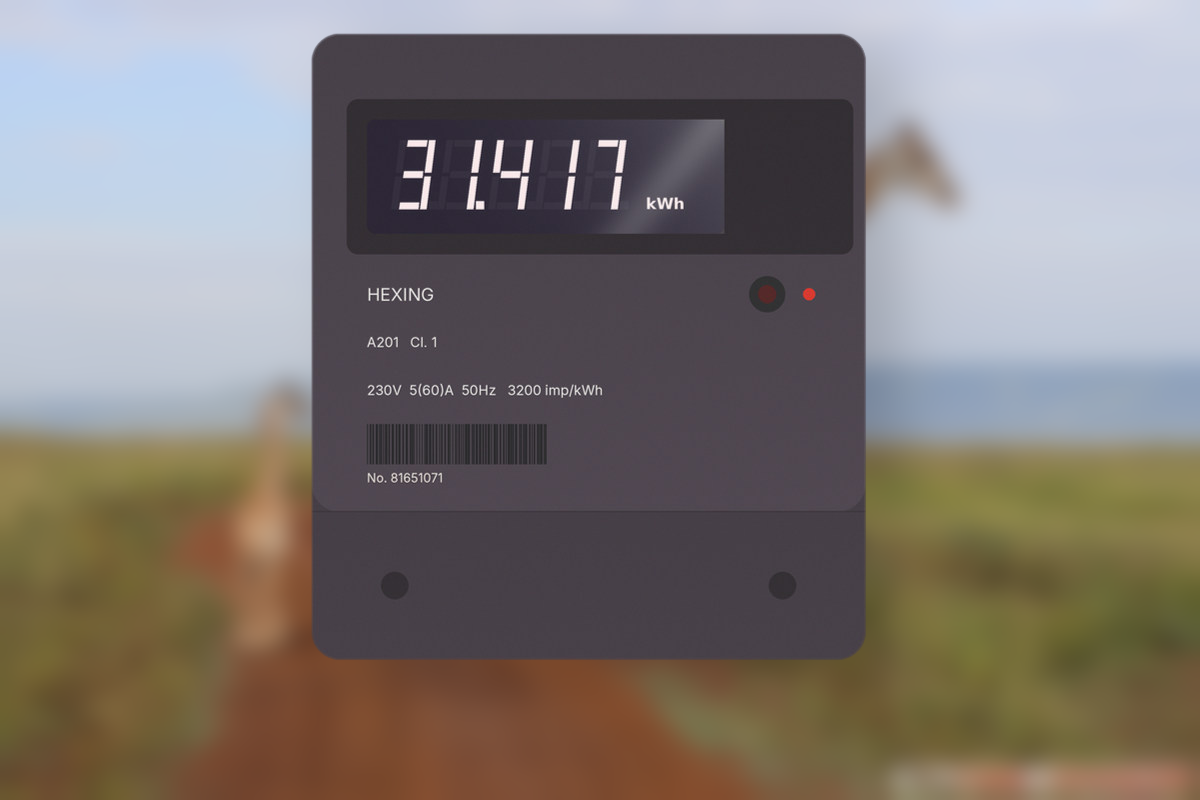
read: 31.417 kWh
